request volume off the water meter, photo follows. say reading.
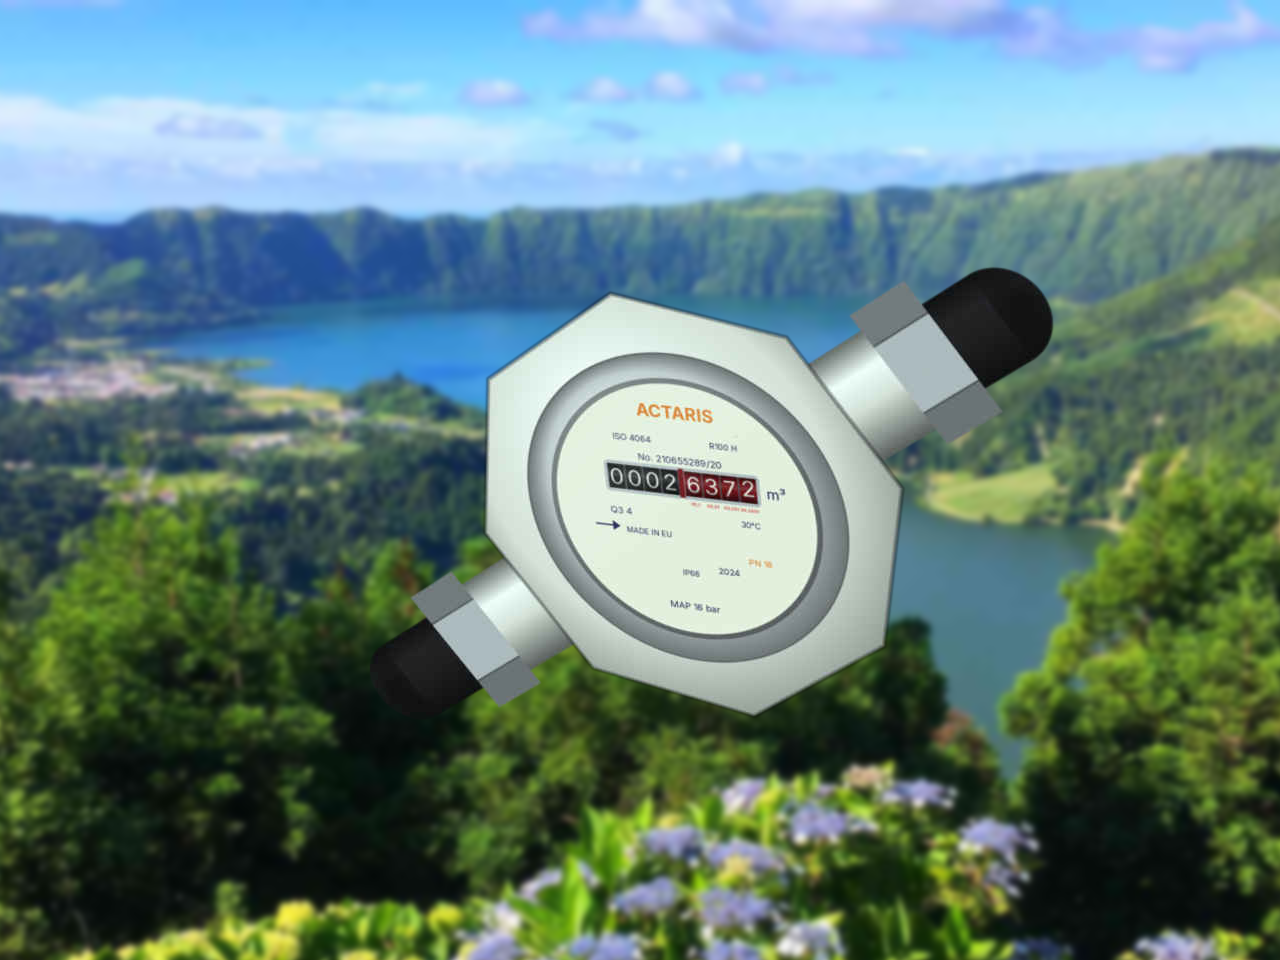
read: 2.6372 m³
